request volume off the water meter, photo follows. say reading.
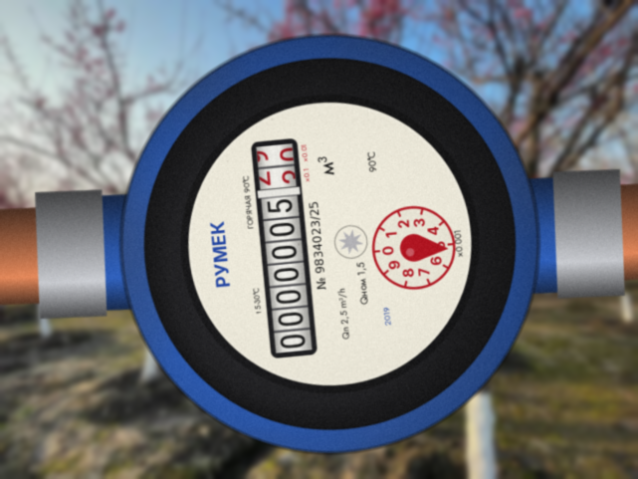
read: 5.295 m³
